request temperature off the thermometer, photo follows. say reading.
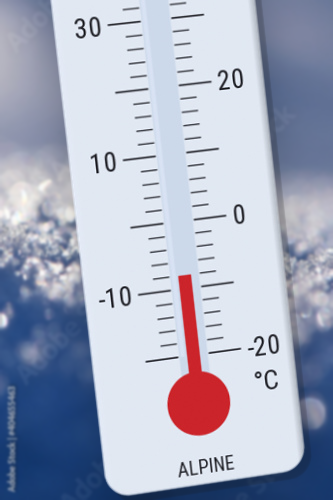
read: -8 °C
